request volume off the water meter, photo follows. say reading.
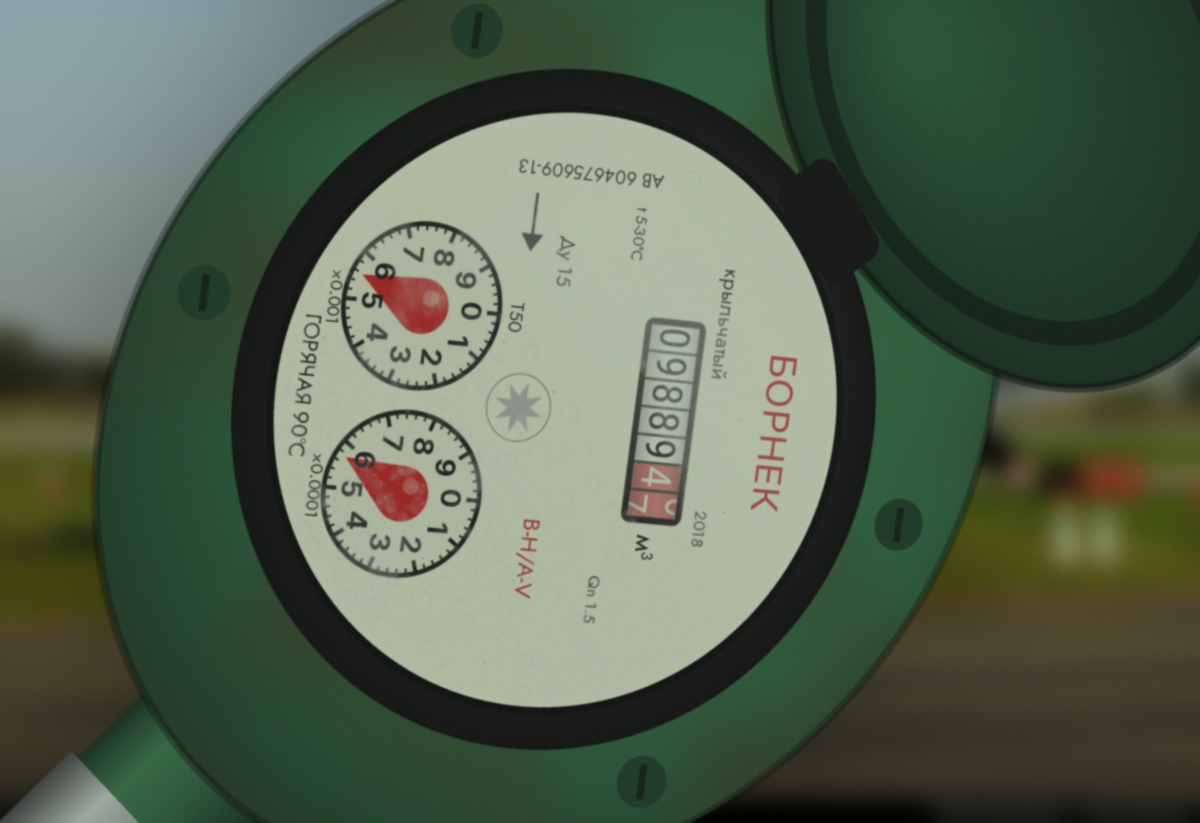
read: 9889.4655 m³
